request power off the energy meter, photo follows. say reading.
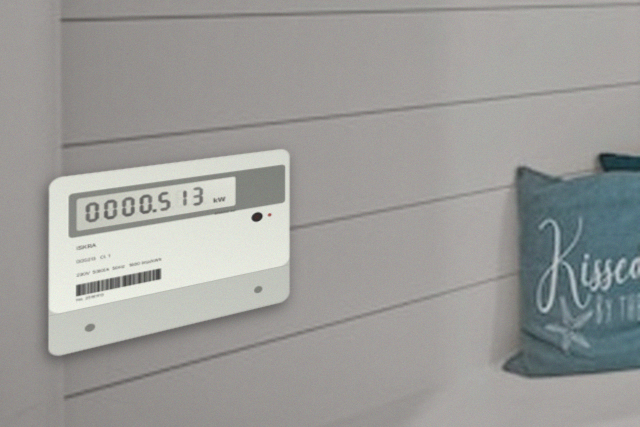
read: 0.513 kW
